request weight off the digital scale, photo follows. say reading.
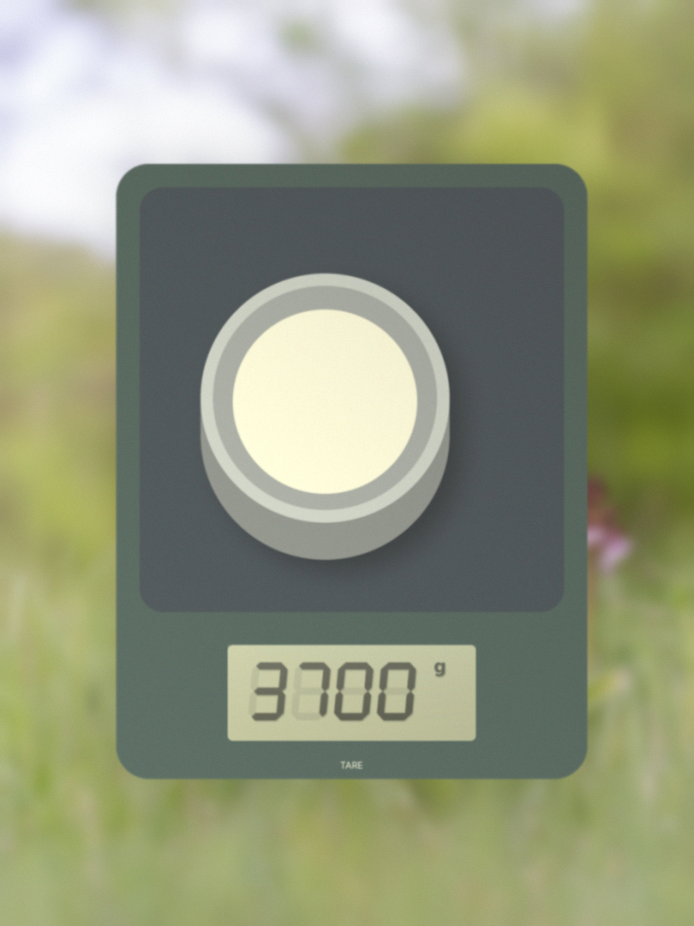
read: 3700 g
